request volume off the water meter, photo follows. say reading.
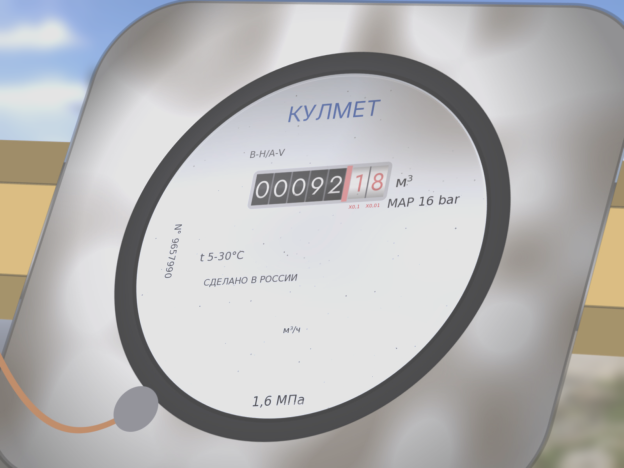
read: 92.18 m³
